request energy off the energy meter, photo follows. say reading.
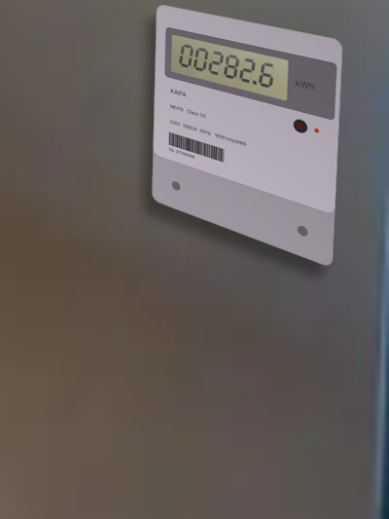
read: 282.6 kWh
